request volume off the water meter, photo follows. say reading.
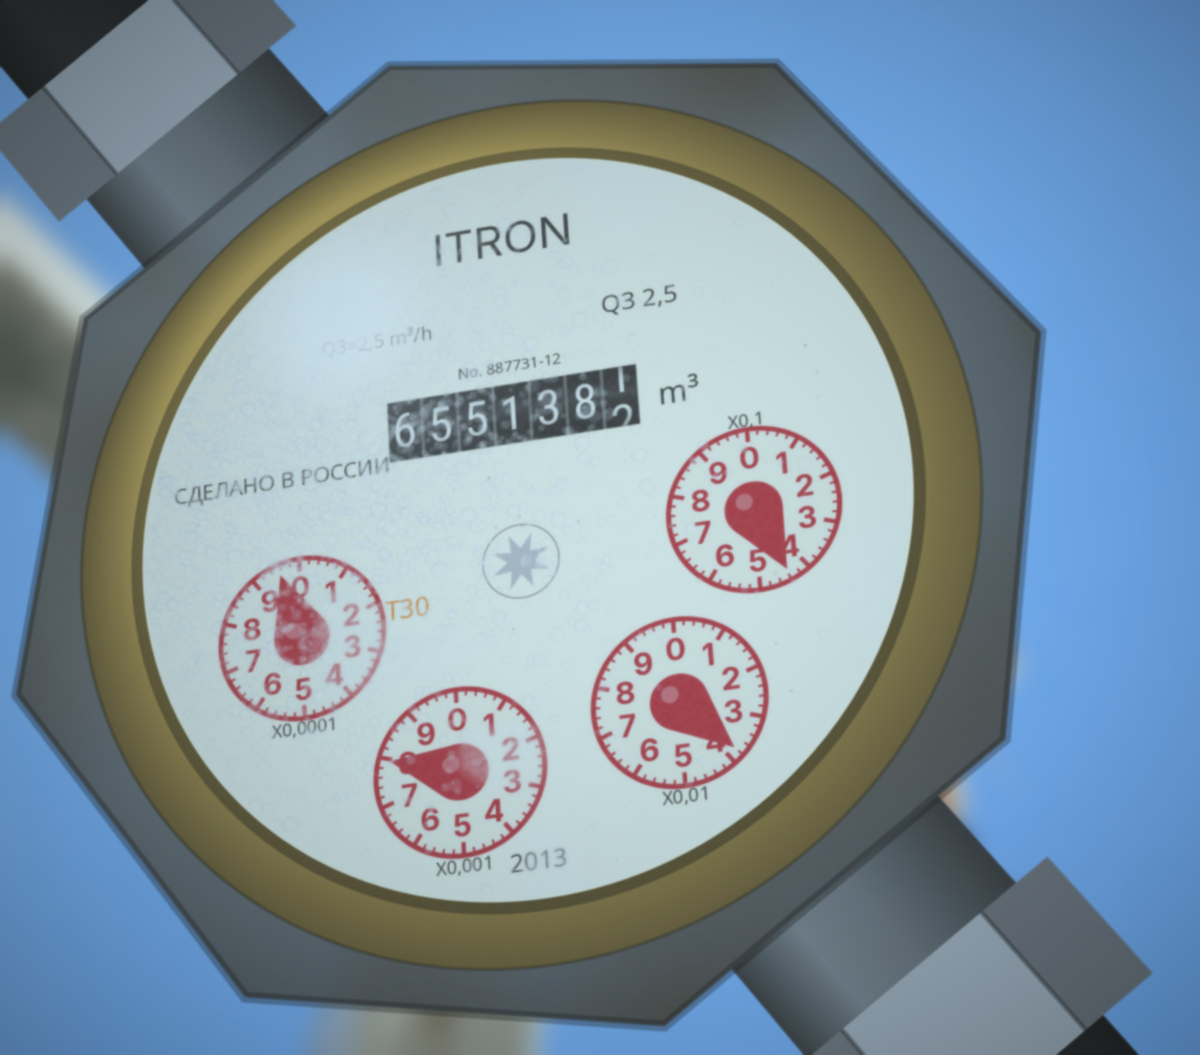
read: 6551381.4379 m³
